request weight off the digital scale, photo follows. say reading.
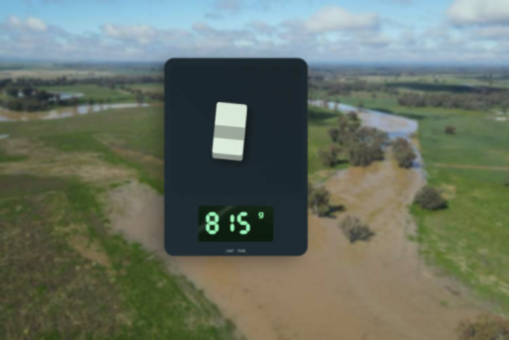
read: 815 g
